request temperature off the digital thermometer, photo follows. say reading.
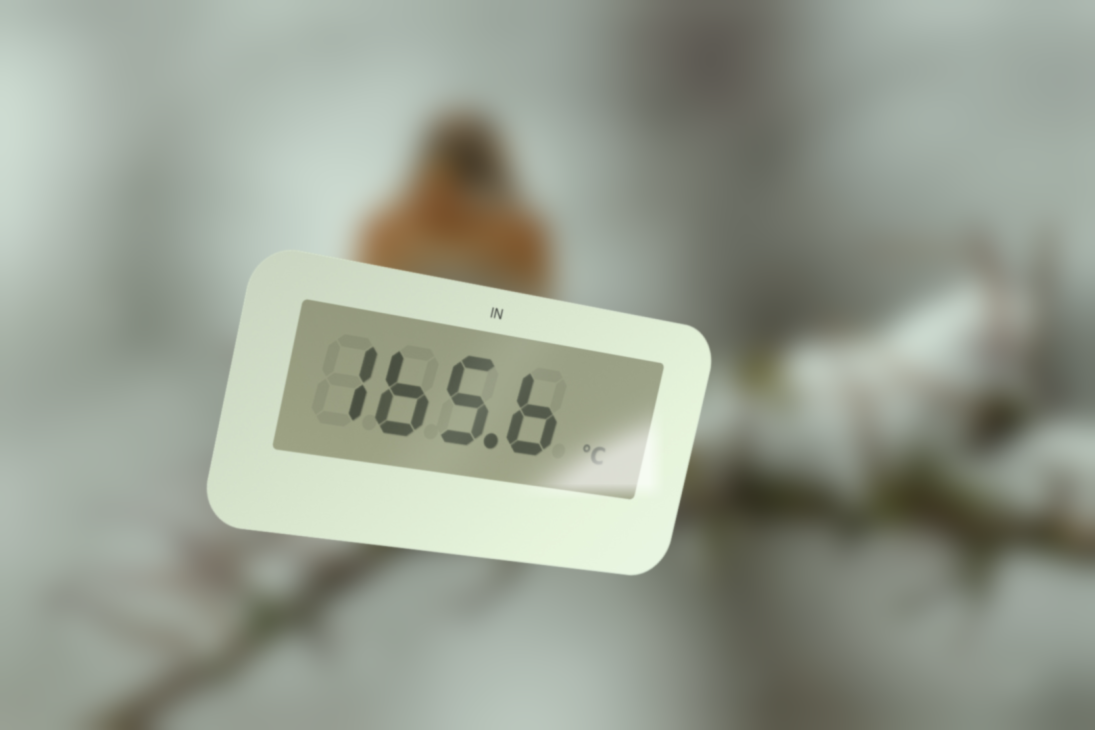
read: 165.6 °C
